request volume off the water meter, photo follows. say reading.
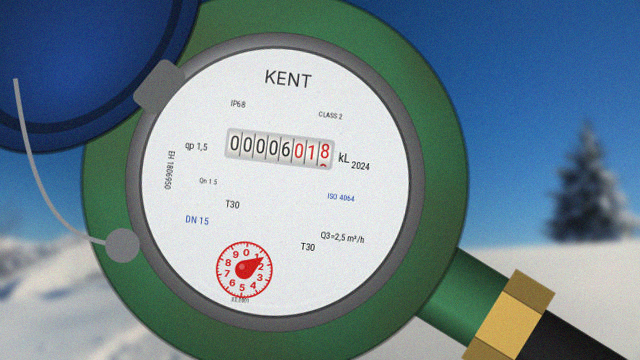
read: 6.0181 kL
